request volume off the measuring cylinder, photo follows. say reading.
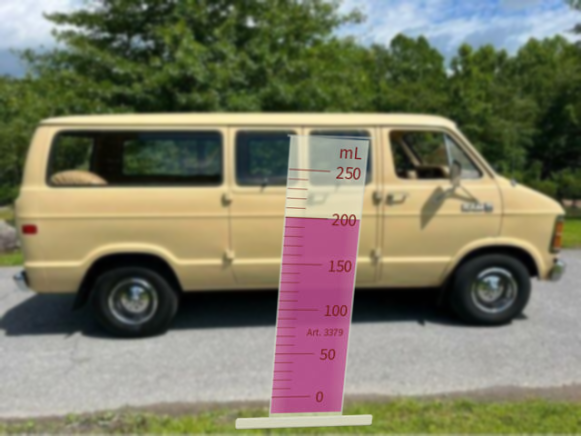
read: 200 mL
